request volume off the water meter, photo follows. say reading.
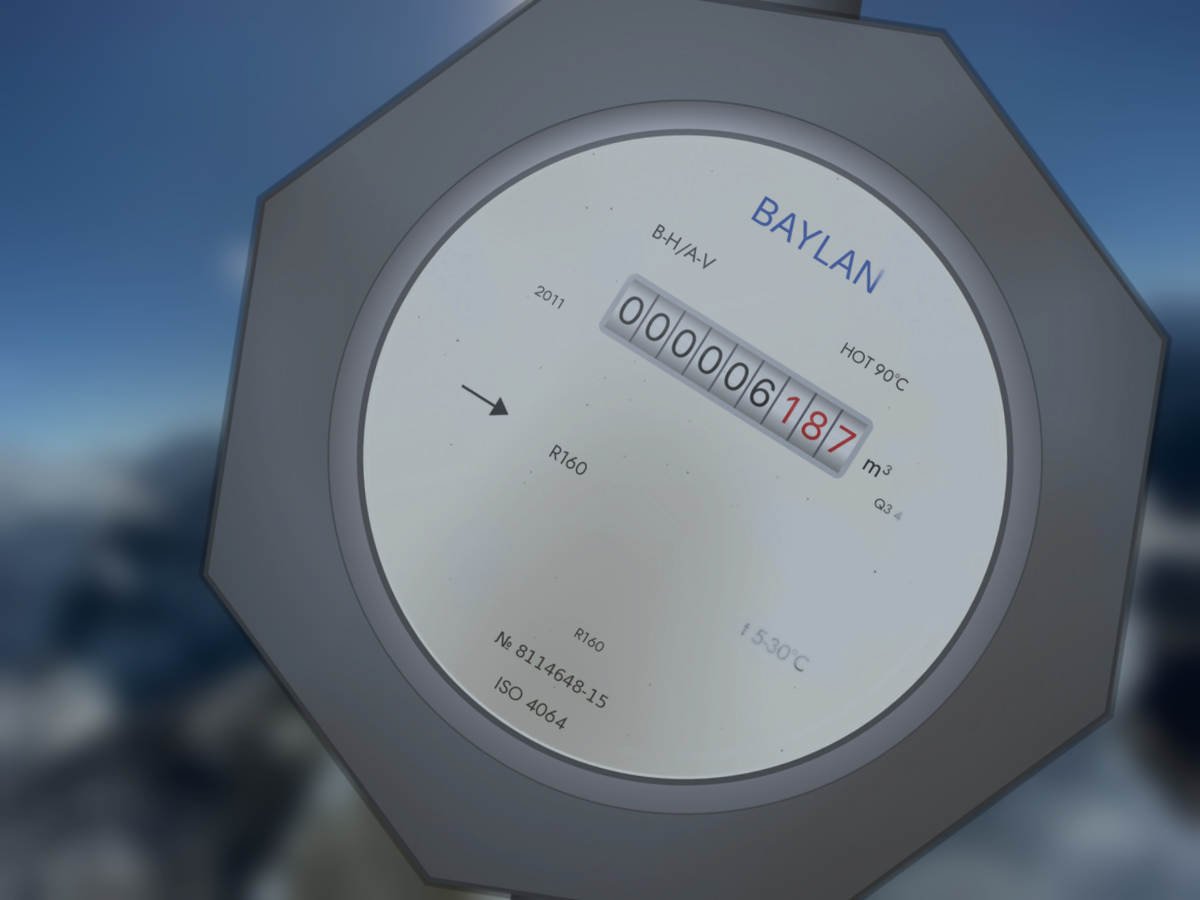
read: 6.187 m³
